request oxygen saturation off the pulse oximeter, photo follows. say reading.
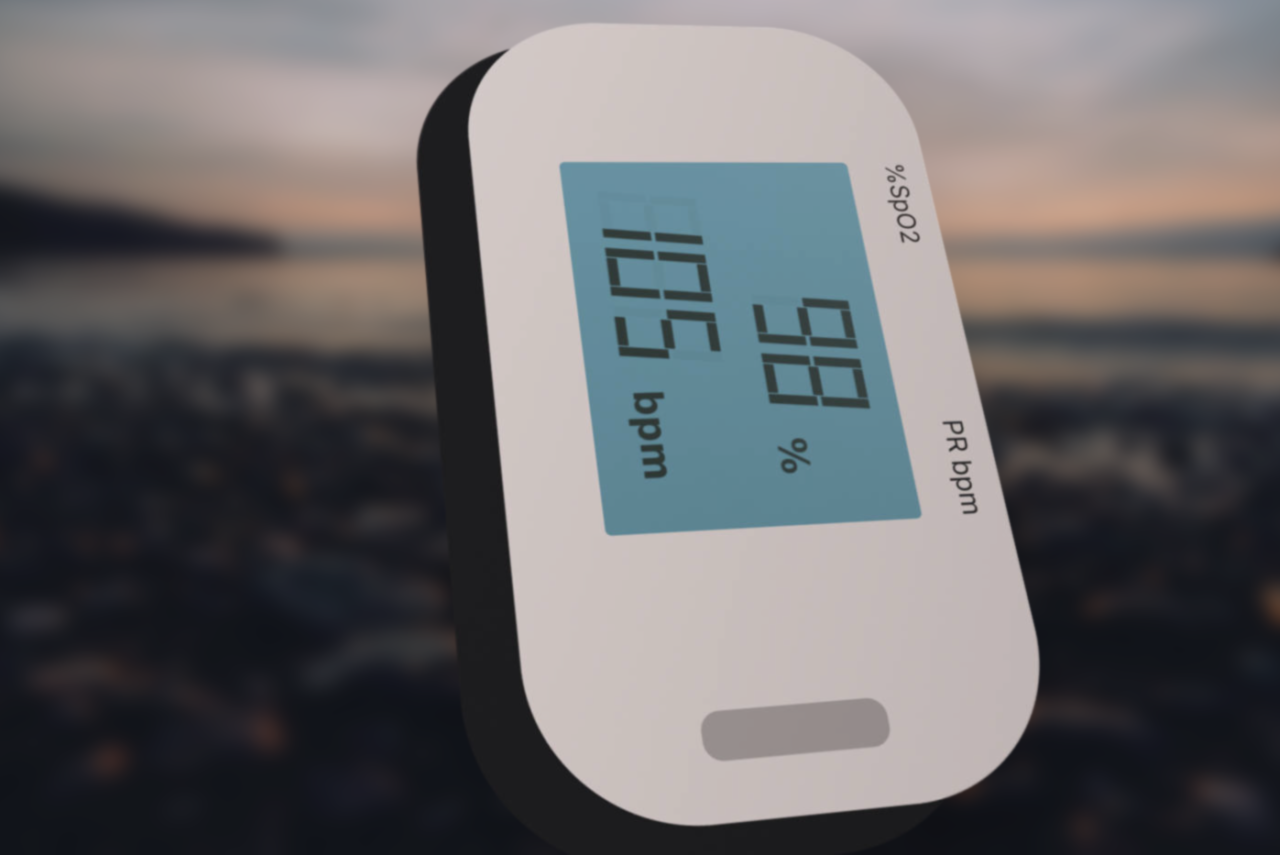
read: 98 %
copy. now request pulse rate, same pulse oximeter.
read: 105 bpm
